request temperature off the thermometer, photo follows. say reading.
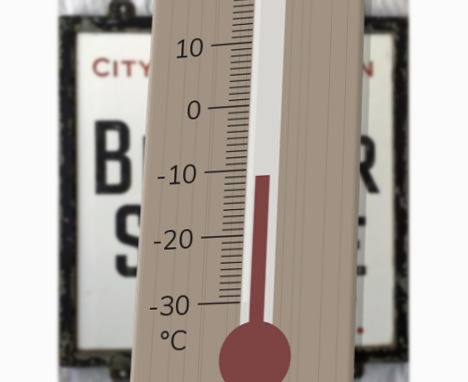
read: -11 °C
